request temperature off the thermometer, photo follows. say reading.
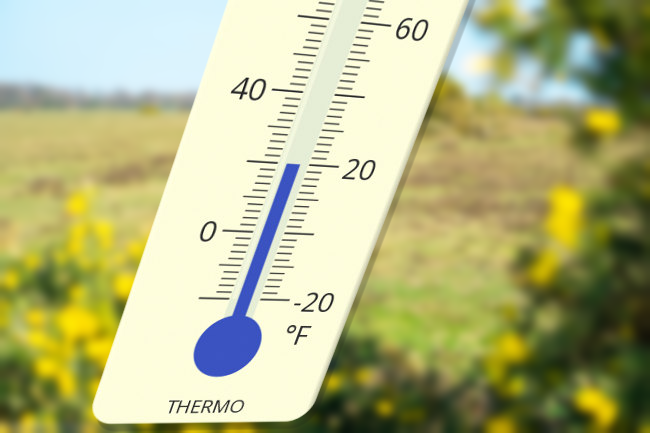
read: 20 °F
